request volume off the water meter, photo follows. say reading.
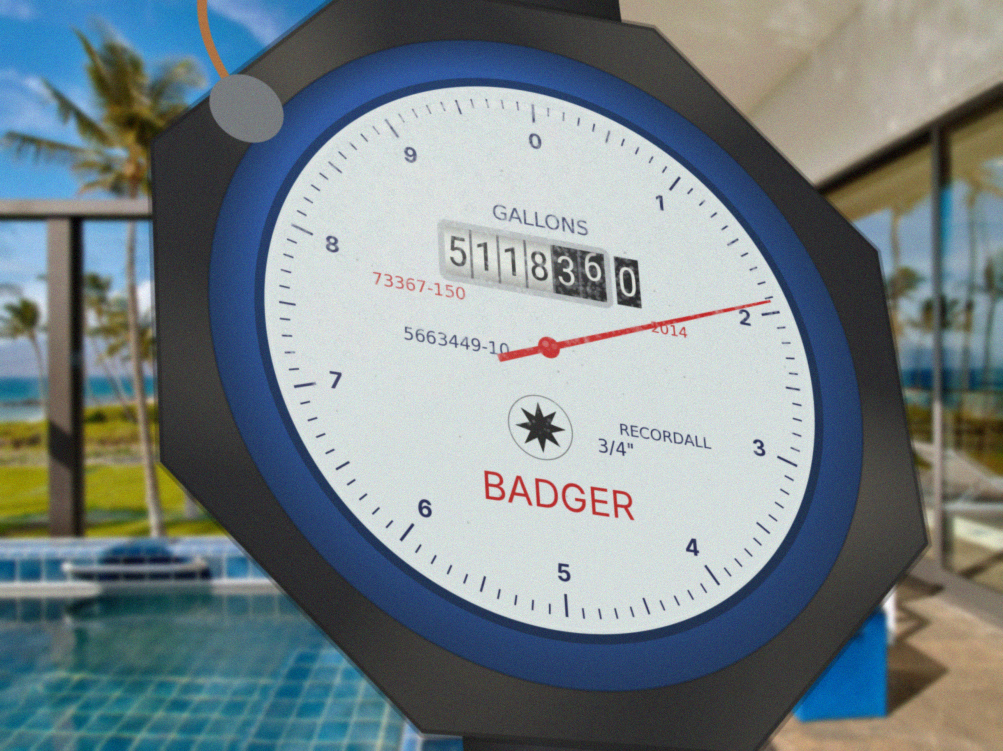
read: 5118361.9 gal
